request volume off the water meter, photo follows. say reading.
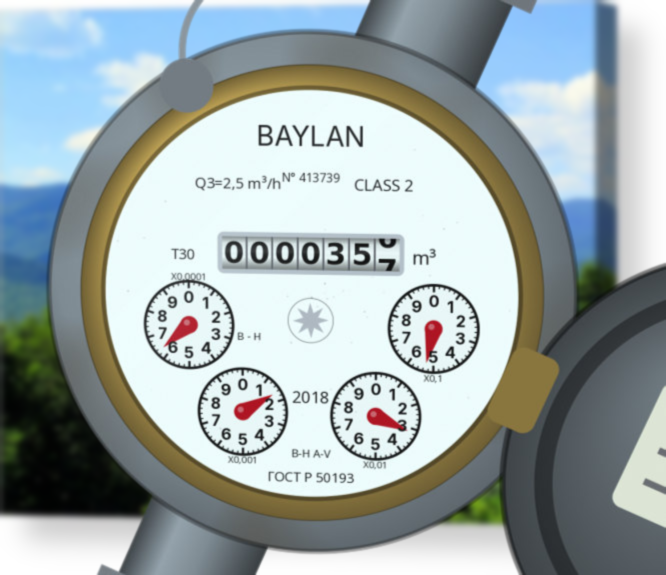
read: 356.5316 m³
